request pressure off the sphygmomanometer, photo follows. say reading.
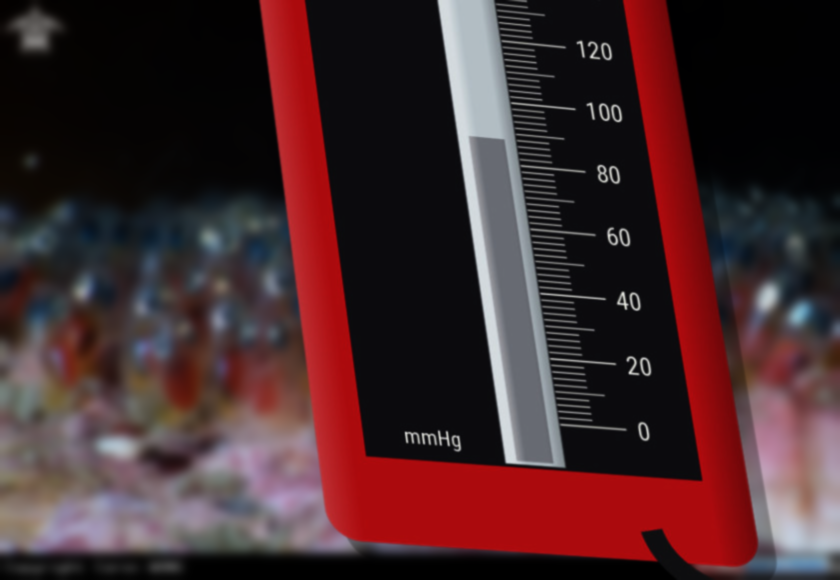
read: 88 mmHg
